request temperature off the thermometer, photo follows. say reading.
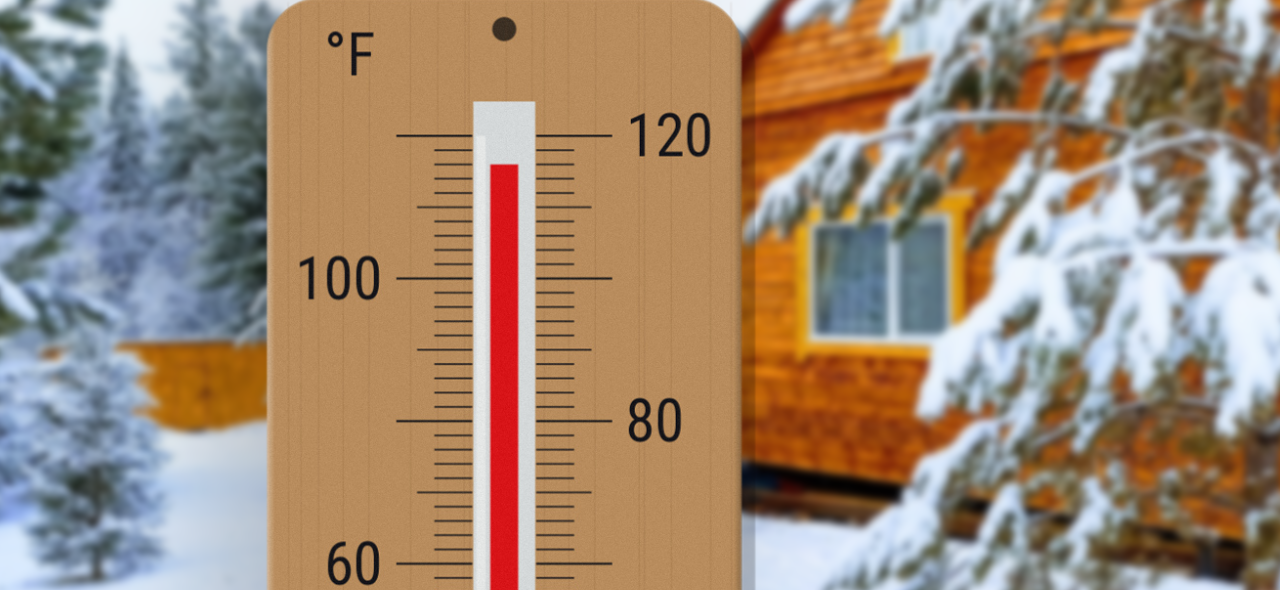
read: 116 °F
